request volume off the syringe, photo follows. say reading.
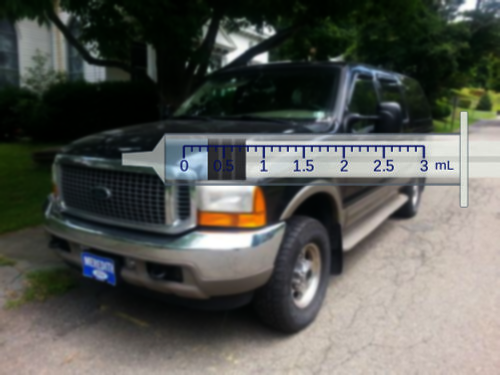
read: 0.3 mL
